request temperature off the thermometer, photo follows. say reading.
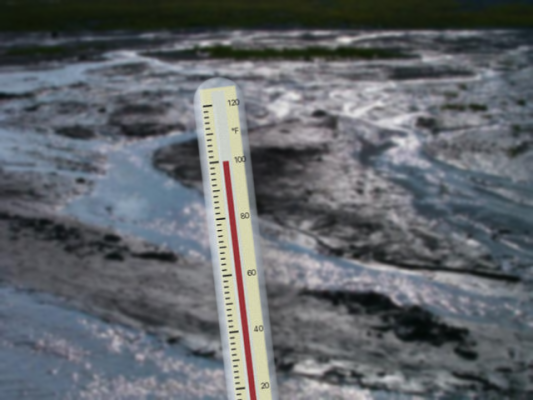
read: 100 °F
